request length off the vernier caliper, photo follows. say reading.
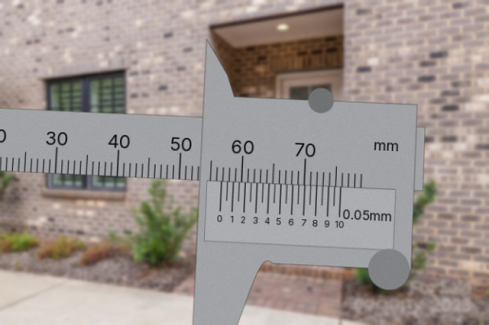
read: 56.8 mm
